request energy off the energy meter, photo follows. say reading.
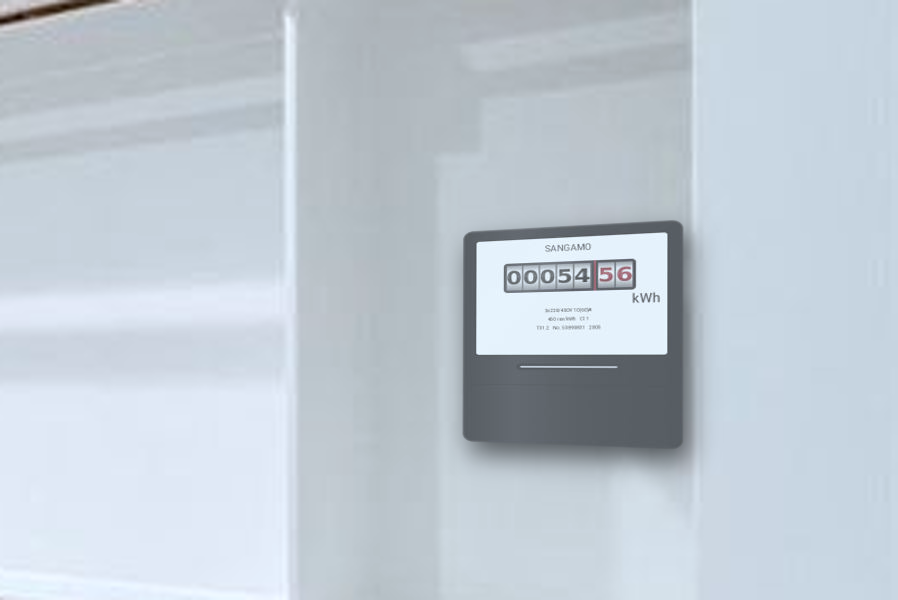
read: 54.56 kWh
